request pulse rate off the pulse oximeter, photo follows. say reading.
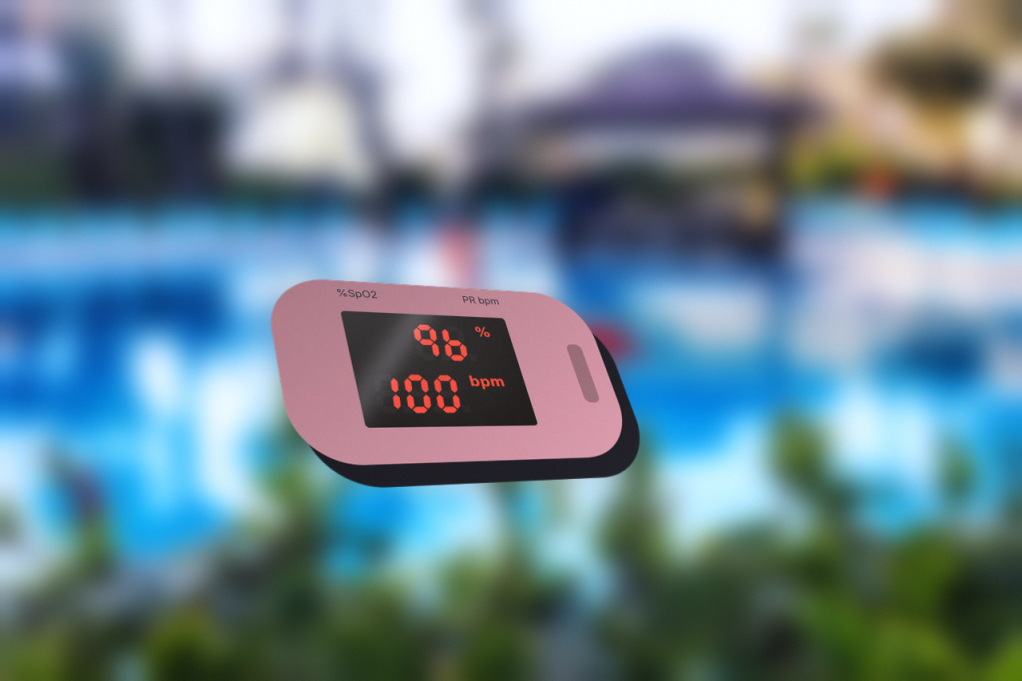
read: 100 bpm
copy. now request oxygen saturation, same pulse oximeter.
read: 96 %
